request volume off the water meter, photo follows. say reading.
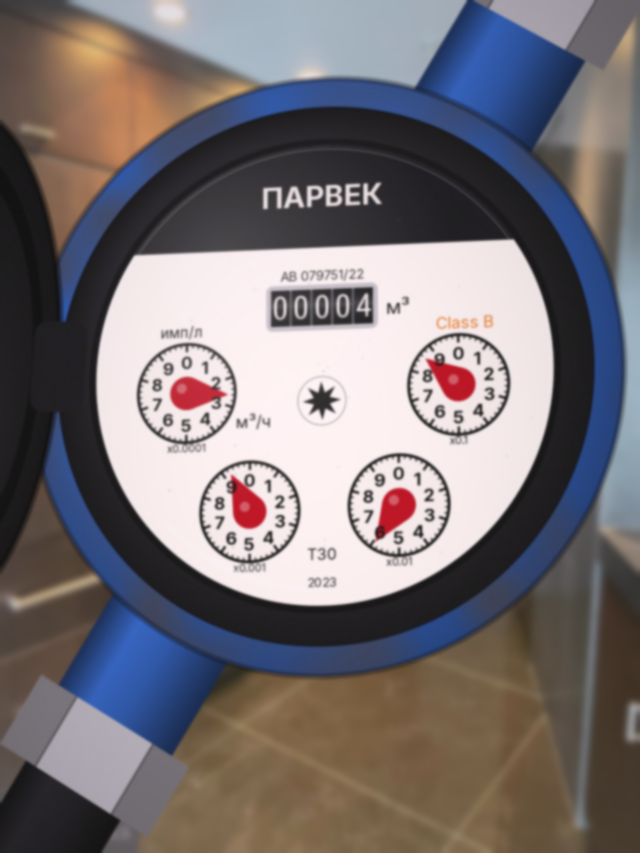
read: 4.8592 m³
